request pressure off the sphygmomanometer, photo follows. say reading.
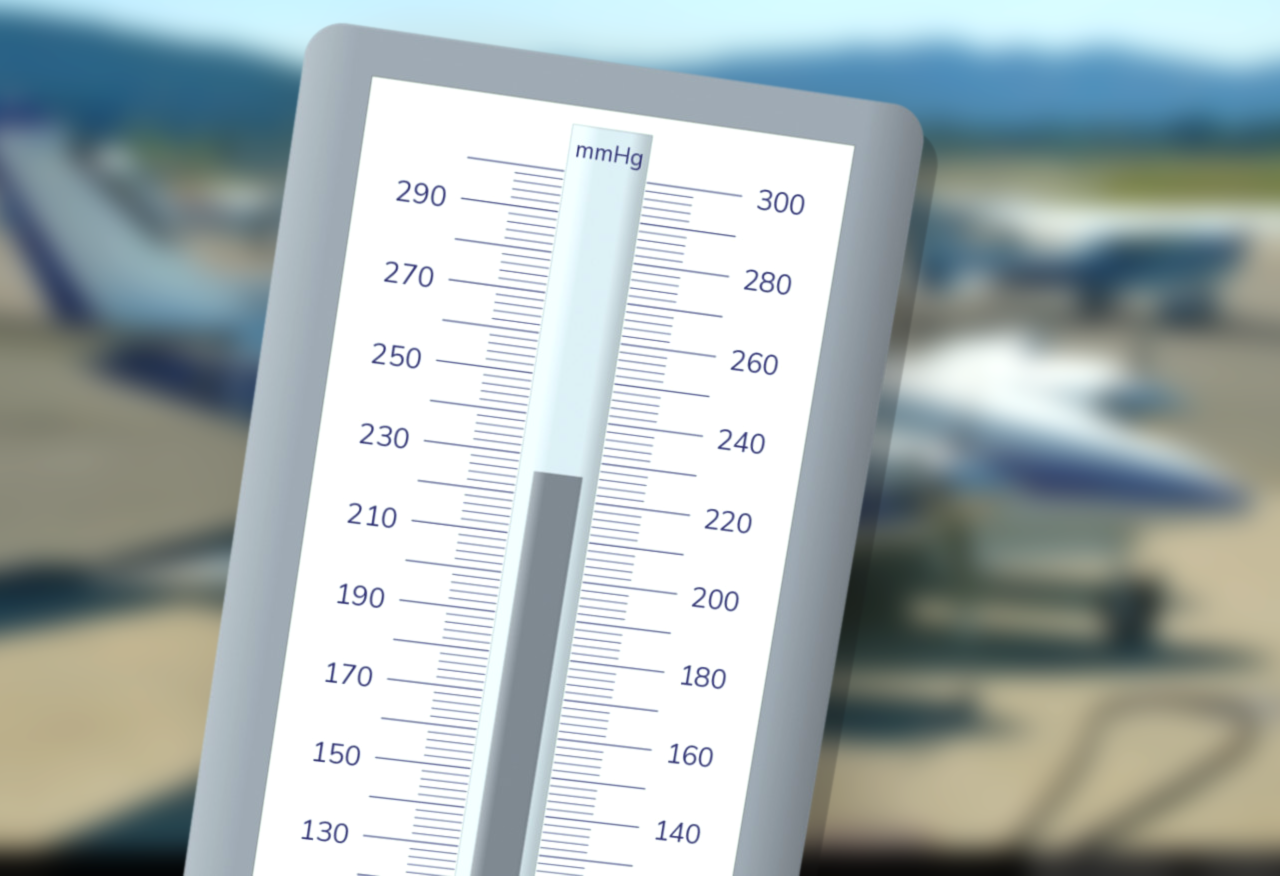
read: 226 mmHg
